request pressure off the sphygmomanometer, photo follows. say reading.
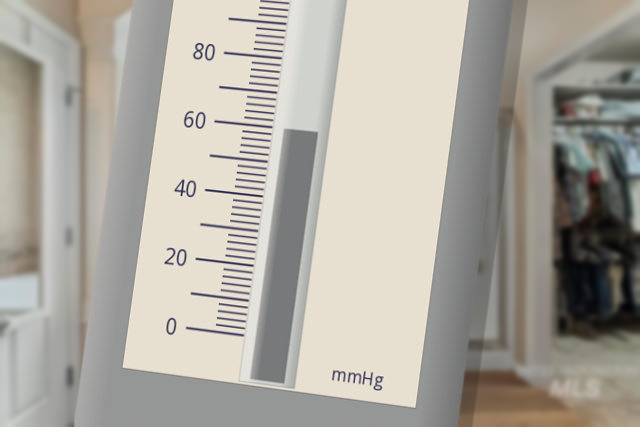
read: 60 mmHg
